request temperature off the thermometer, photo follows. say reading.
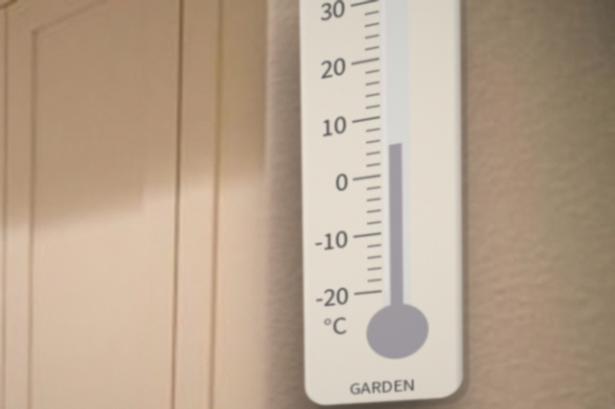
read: 5 °C
